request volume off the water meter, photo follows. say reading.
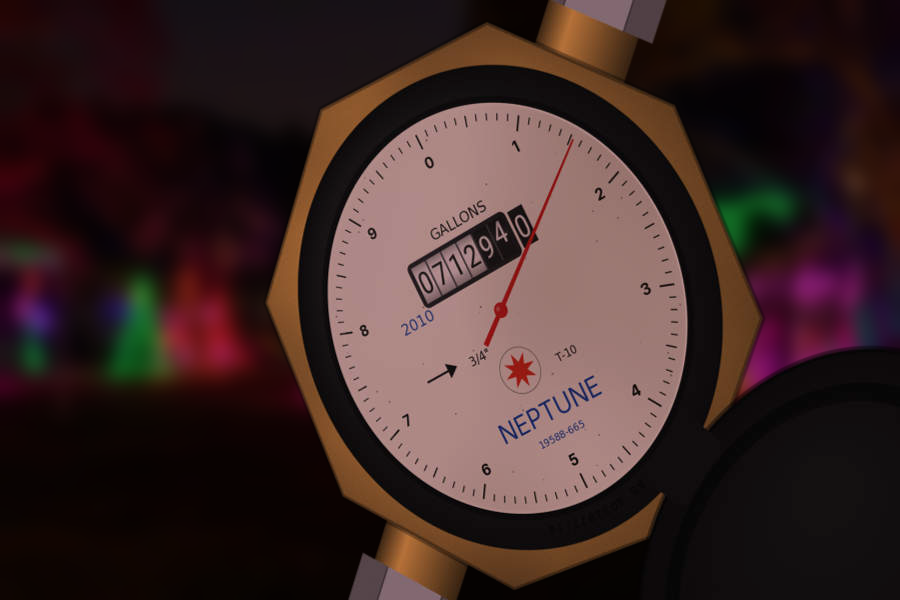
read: 712941.5 gal
